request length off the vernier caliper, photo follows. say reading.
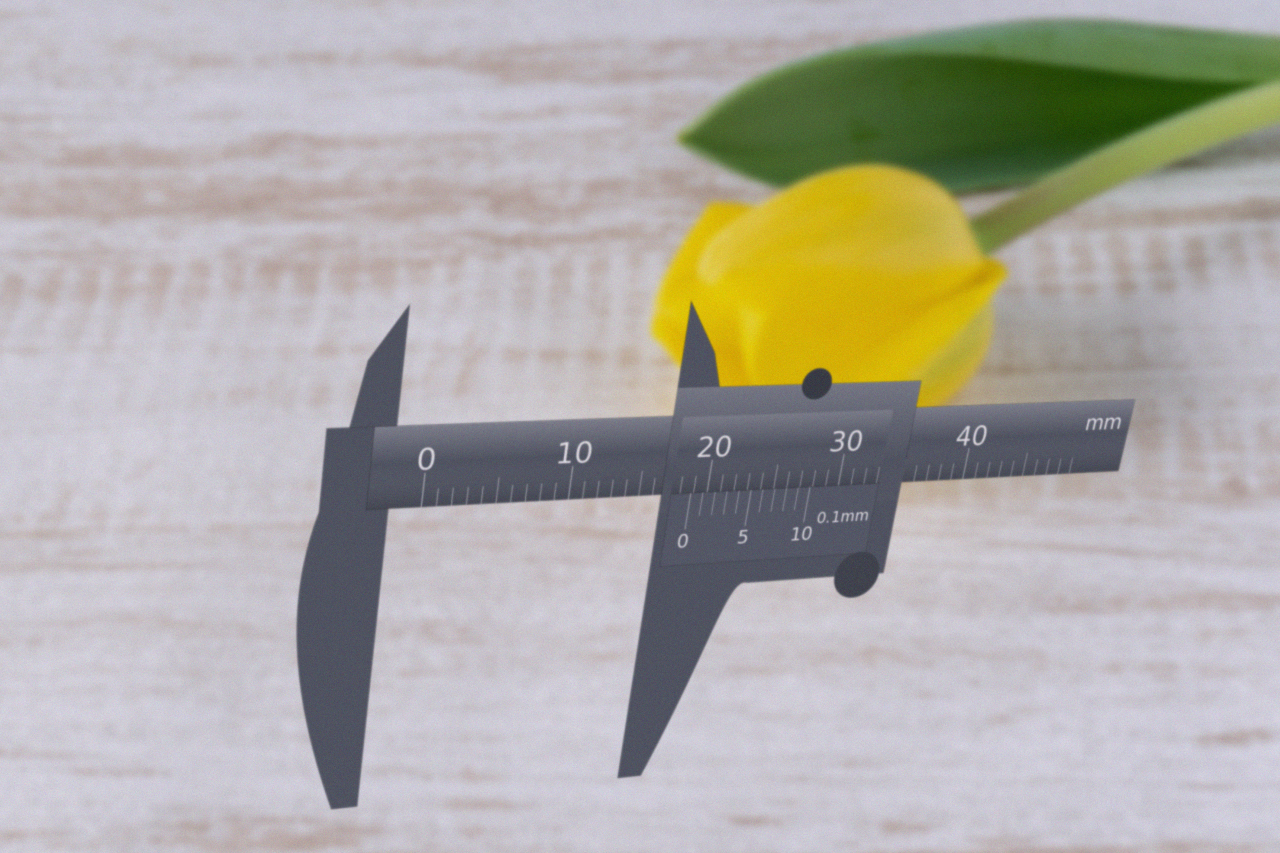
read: 18.8 mm
